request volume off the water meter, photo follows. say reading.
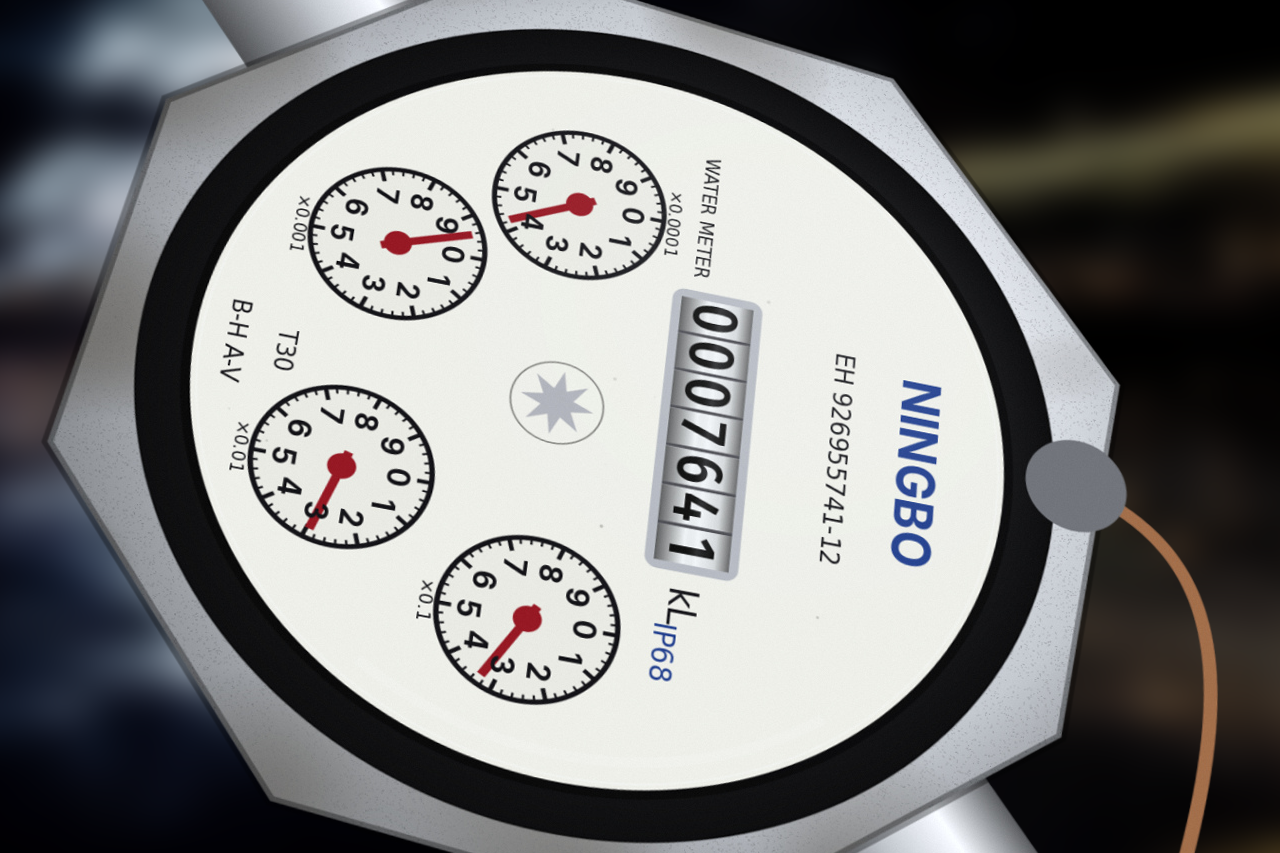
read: 7641.3294 kL
